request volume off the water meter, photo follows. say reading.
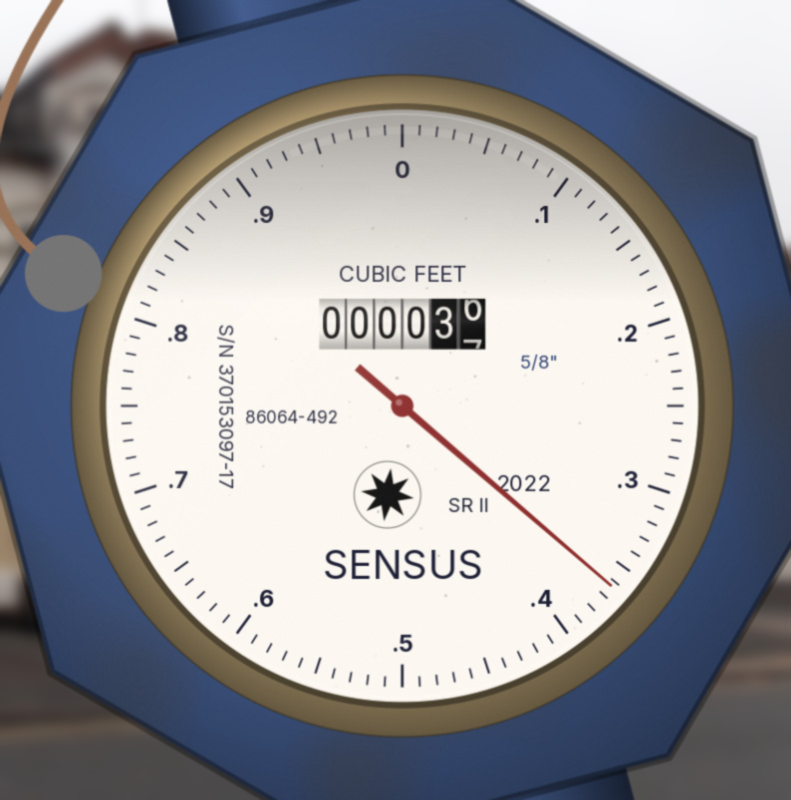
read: 36.36 ft³
